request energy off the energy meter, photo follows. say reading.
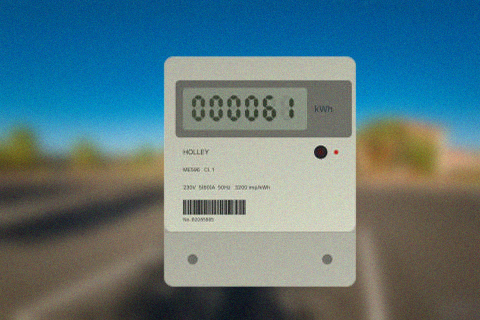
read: 61 kWh
